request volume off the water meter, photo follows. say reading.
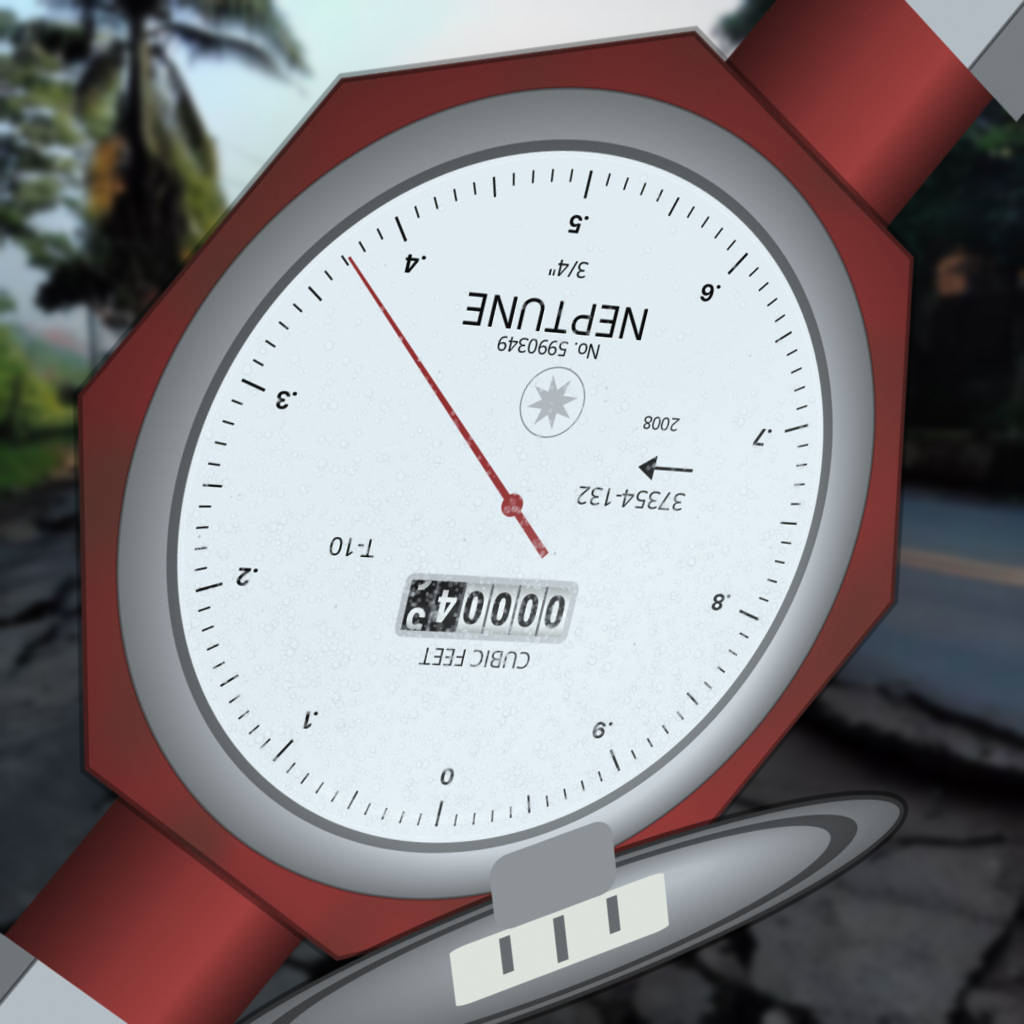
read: 45.37 ft³
